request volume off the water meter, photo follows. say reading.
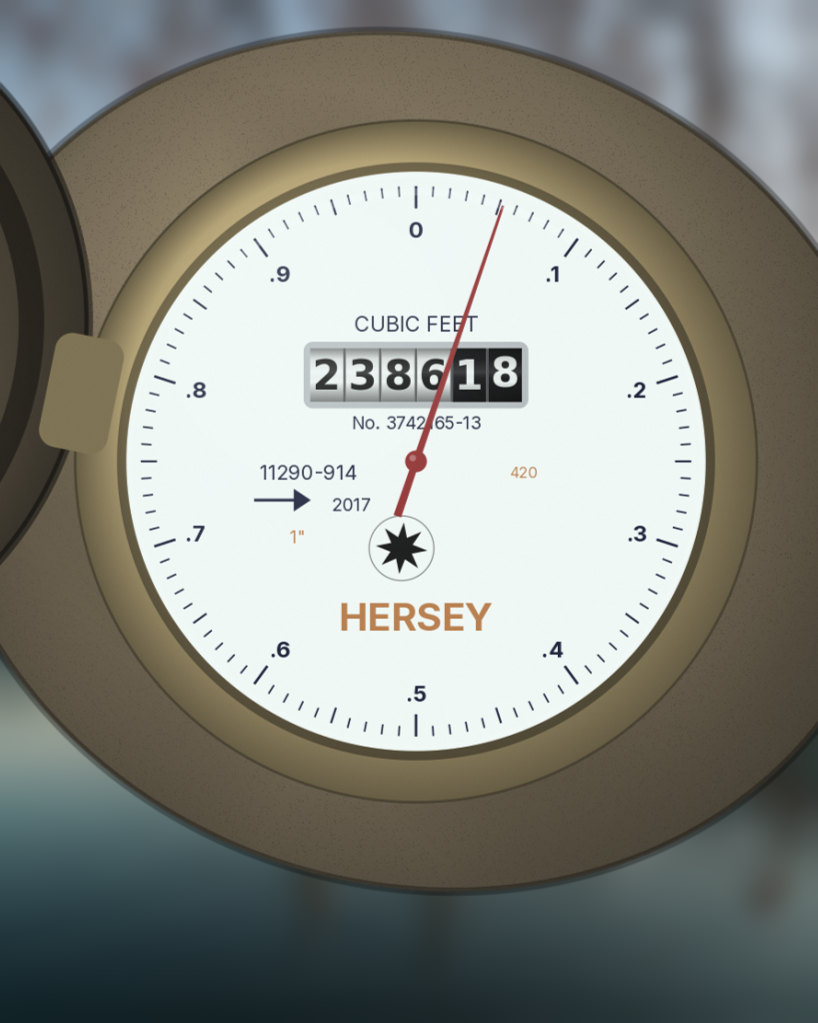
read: 238618.05 ft³
